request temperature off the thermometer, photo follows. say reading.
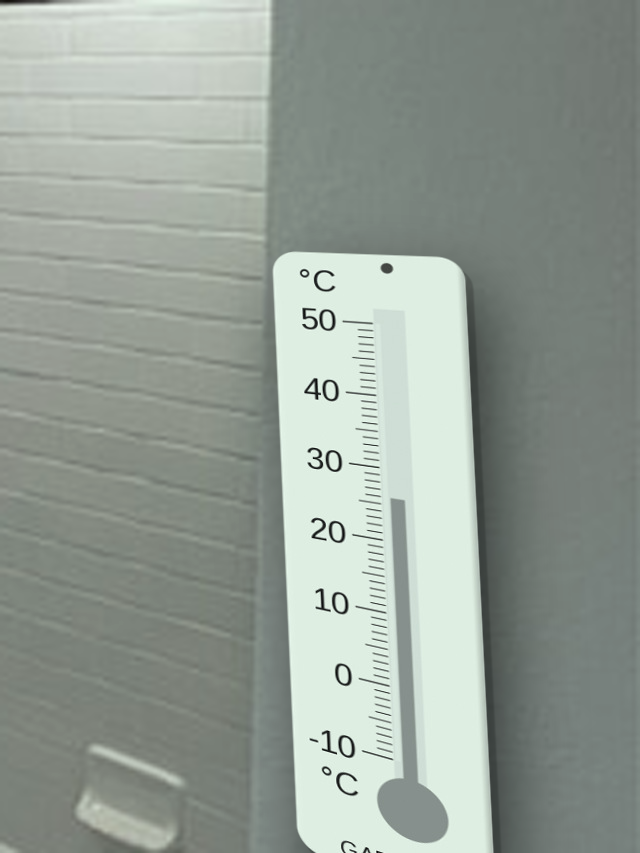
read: 26 °C
